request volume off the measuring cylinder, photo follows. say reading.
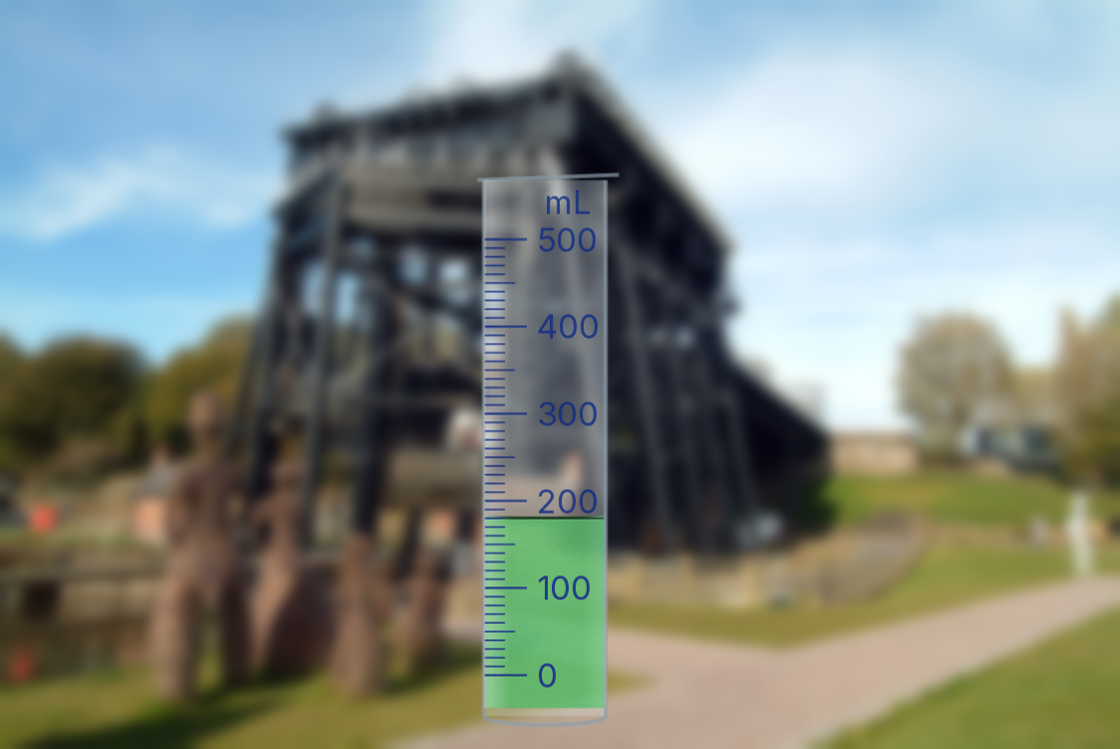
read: 180 mL
